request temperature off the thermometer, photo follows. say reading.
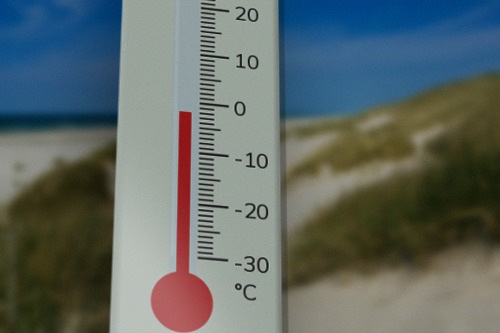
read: -2 °C
